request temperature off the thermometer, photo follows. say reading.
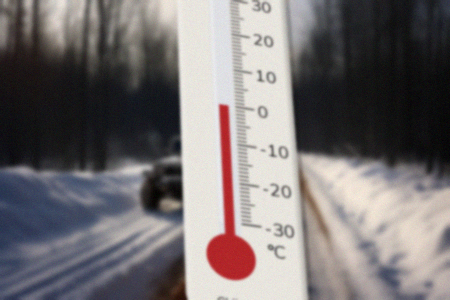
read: 0 °C
